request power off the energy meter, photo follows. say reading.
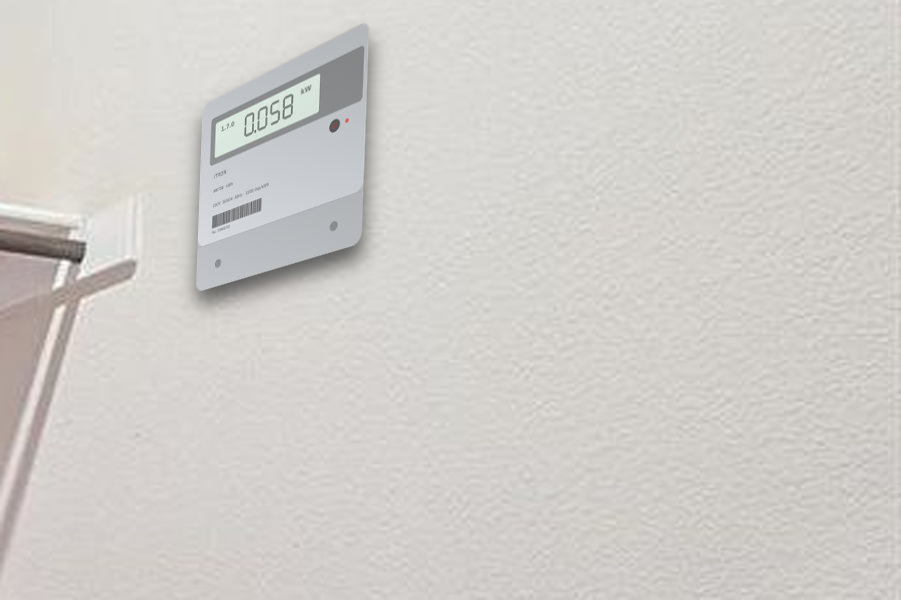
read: 0.058 kW
